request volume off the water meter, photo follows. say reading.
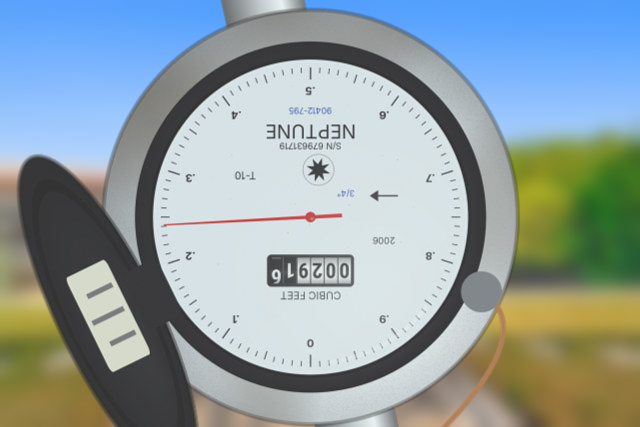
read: 2916.24 ft³
